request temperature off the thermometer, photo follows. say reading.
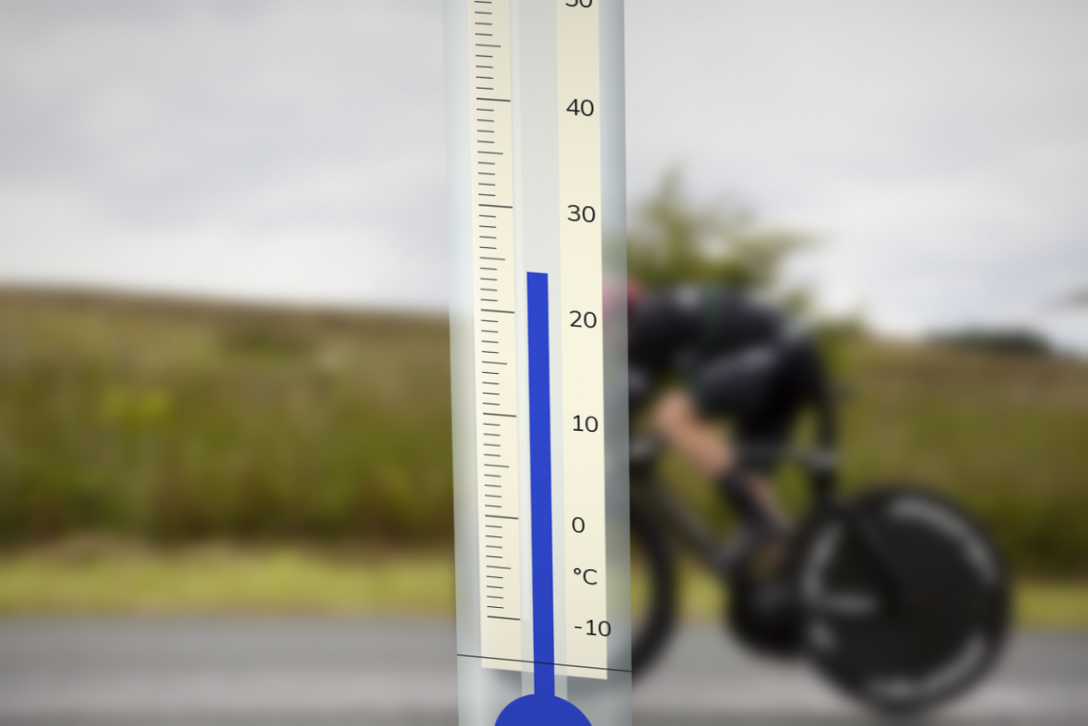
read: 24 °C
